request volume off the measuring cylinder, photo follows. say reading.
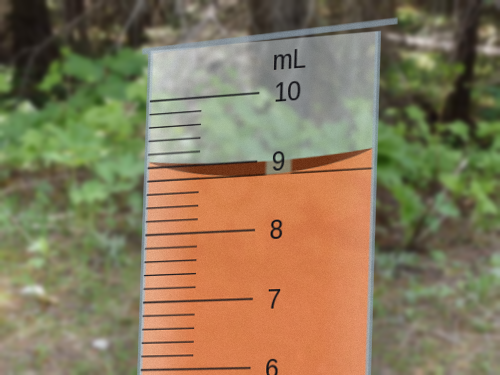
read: 8.8 mL
